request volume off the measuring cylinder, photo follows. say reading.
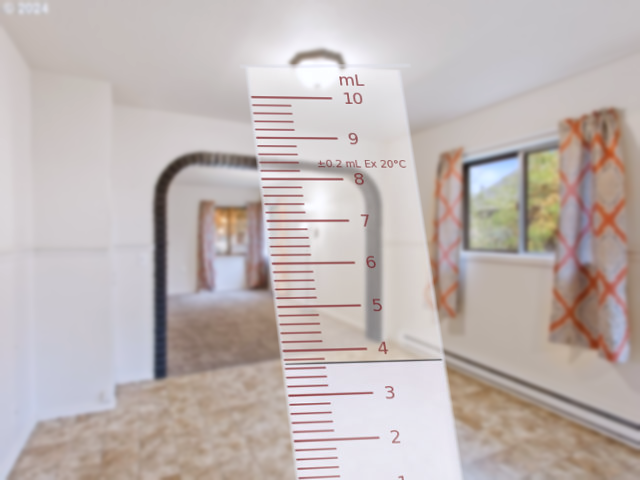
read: 3.7 mL
